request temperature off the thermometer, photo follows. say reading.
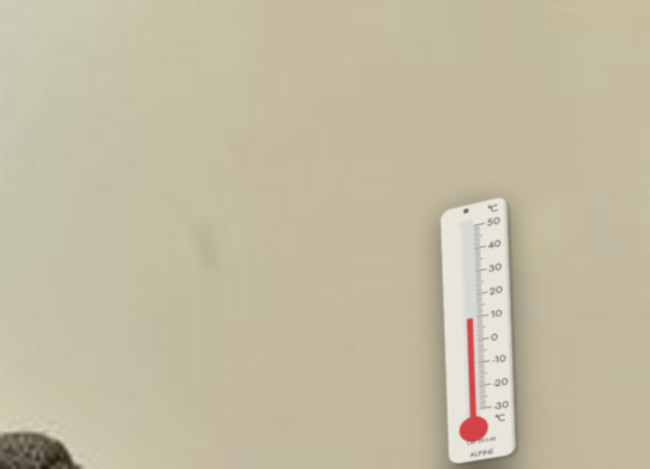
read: 10 °C
